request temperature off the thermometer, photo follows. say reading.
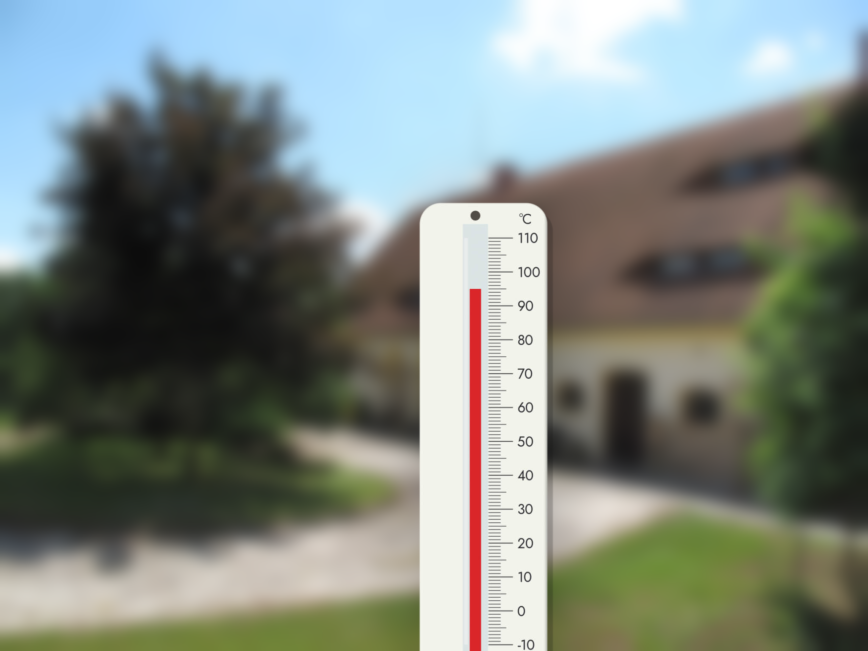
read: 95 °C
